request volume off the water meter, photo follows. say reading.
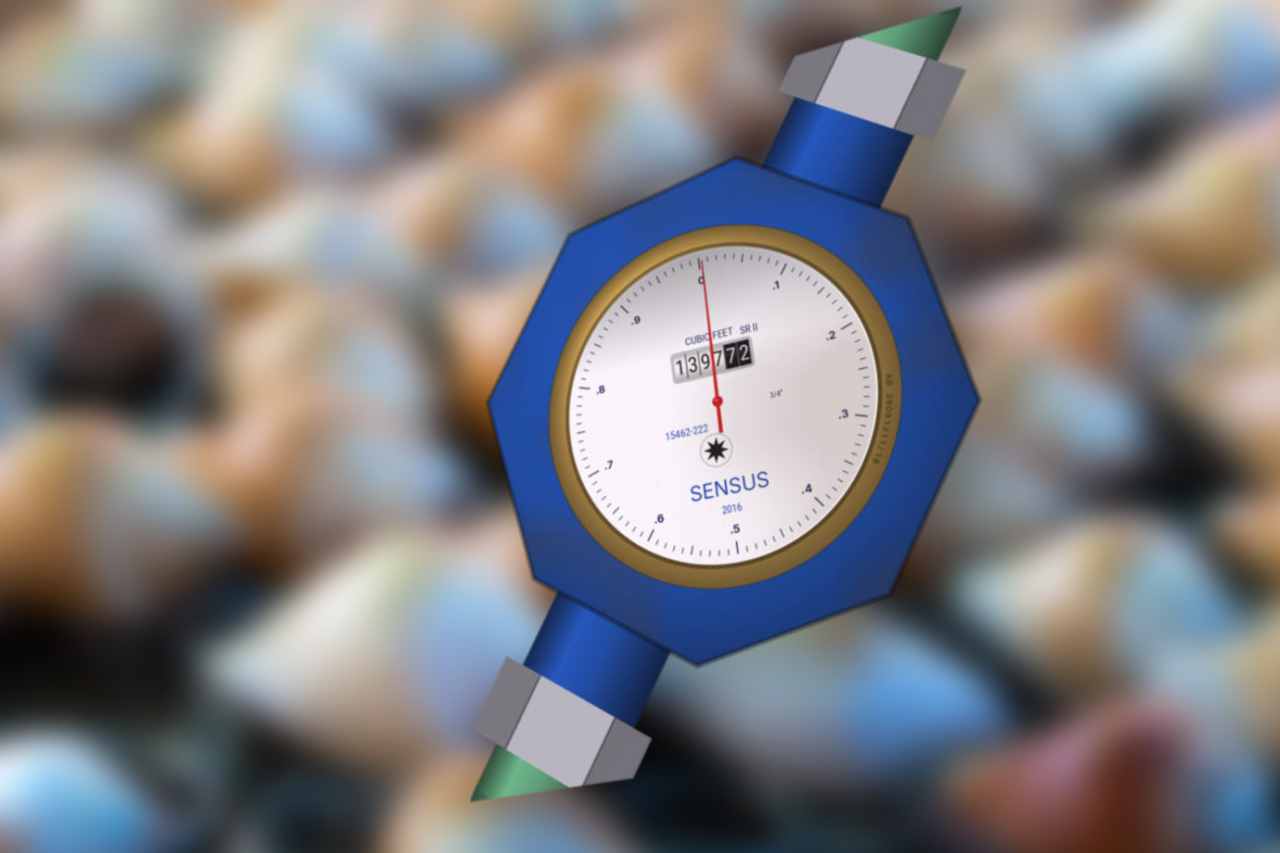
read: 139772.00 ft³
